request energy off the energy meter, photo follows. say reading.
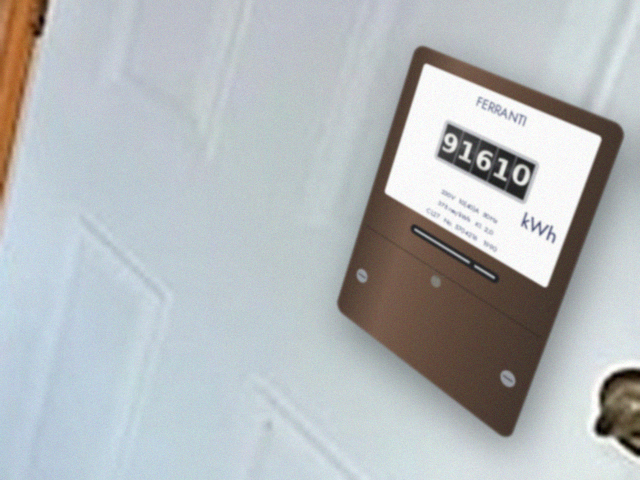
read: 91610 kWh
